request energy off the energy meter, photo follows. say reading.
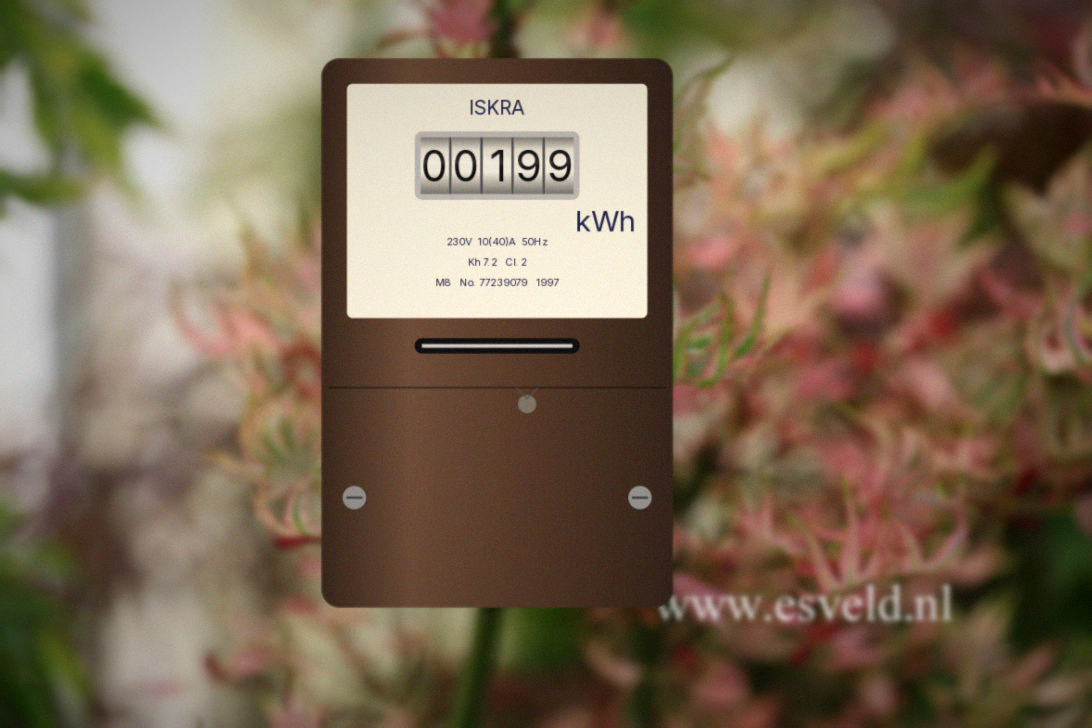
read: 199 kWh
